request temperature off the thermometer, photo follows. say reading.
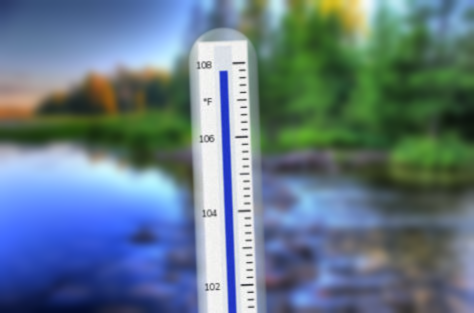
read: 107.8 °F
